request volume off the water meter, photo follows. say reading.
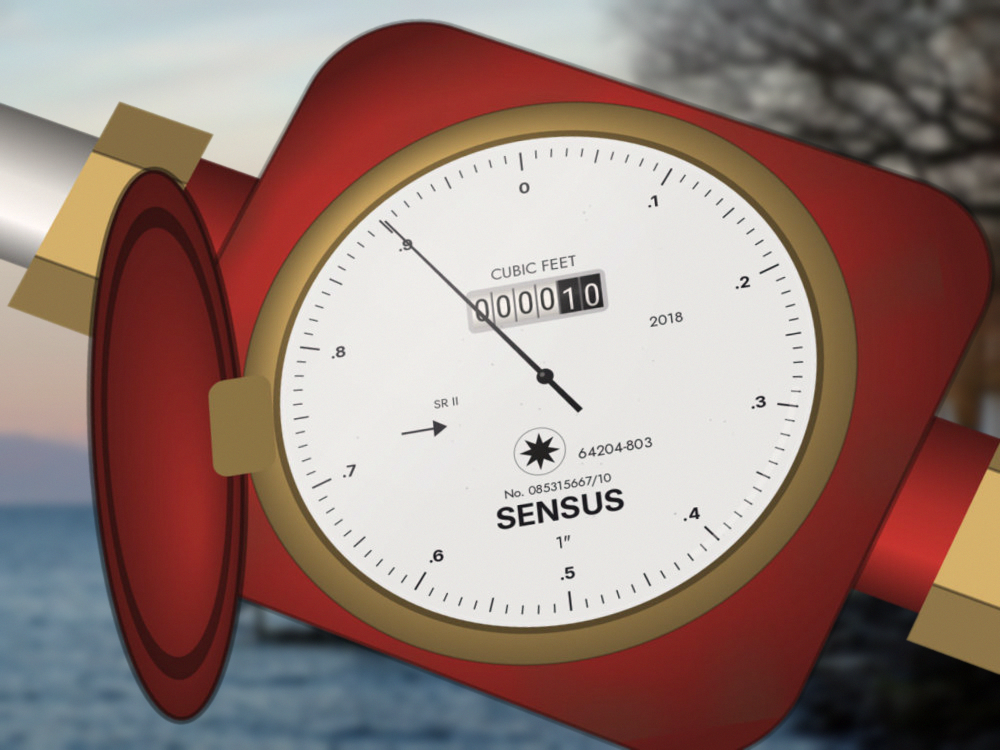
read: 9.90 ft³
